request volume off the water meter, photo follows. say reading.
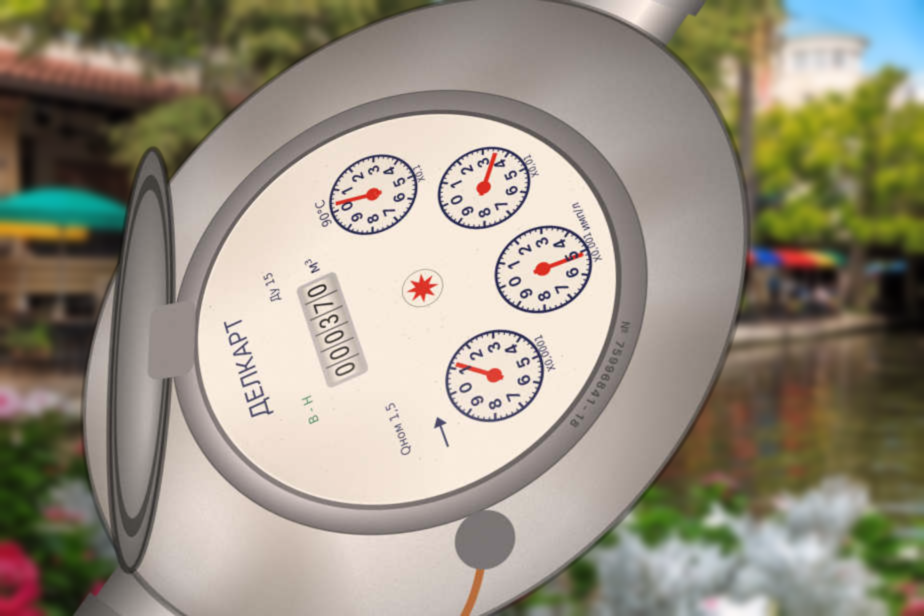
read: 370.0351 m³
